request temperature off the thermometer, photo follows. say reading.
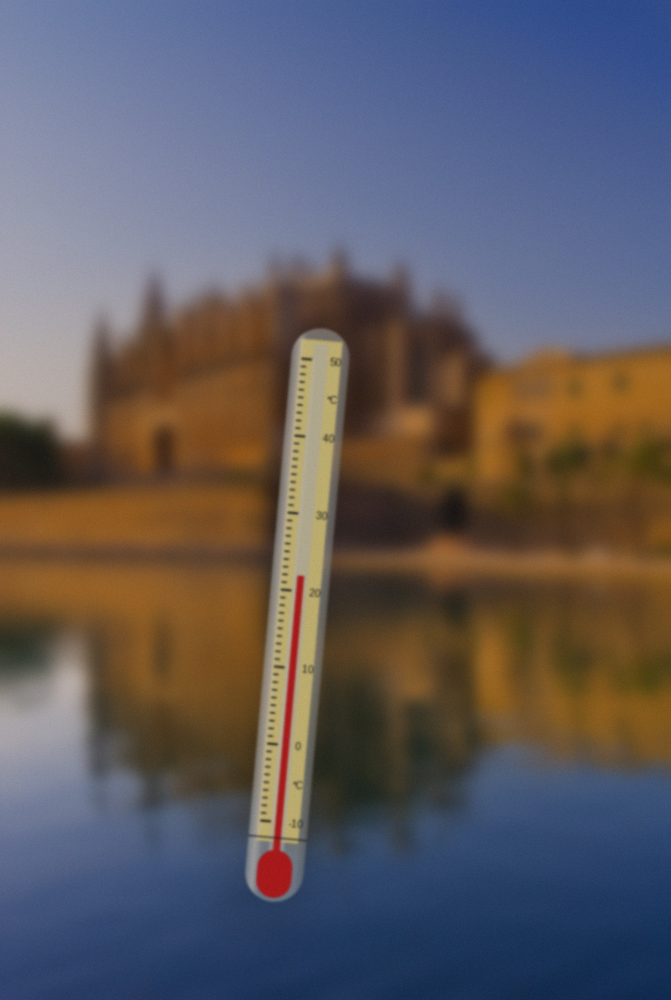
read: 22 °C
